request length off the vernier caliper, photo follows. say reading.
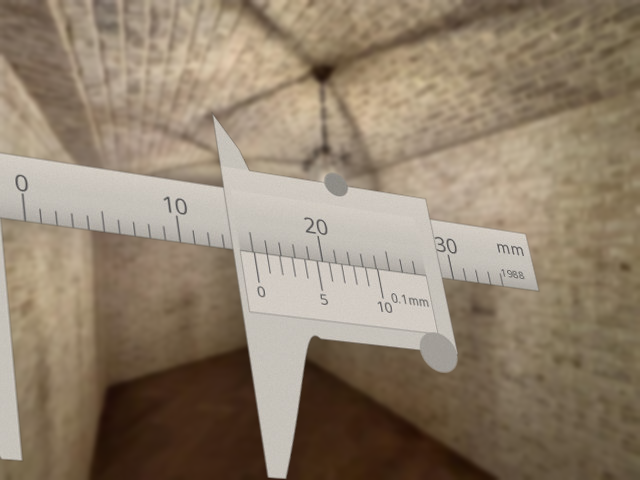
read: 15.1 mm
